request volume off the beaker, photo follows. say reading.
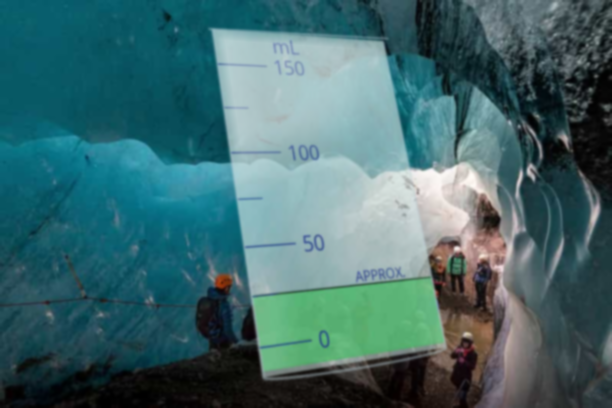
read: 25 mL
